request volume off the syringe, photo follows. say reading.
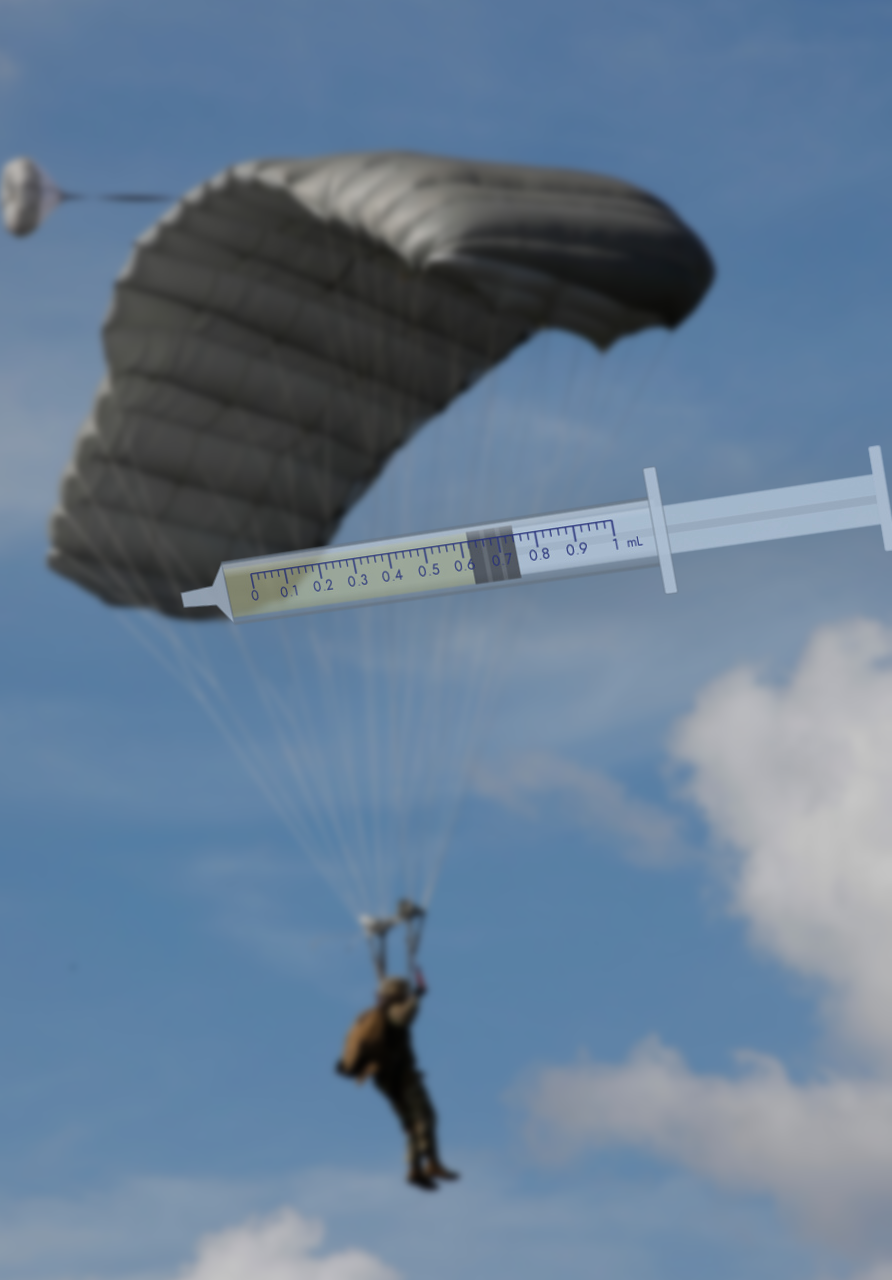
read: 0.62 mL
